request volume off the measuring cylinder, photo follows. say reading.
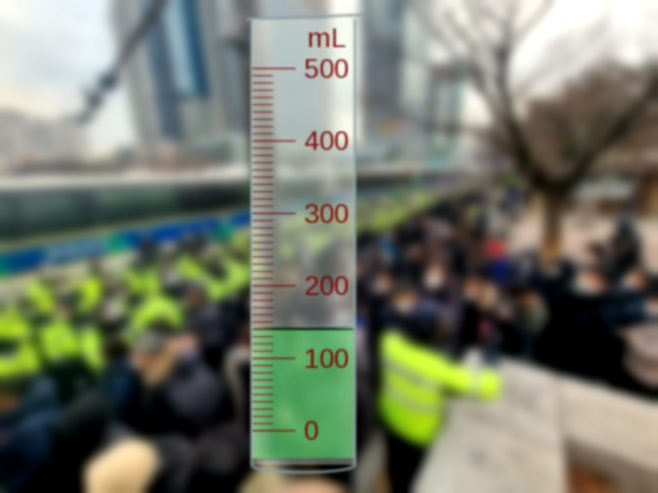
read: 140 mL
